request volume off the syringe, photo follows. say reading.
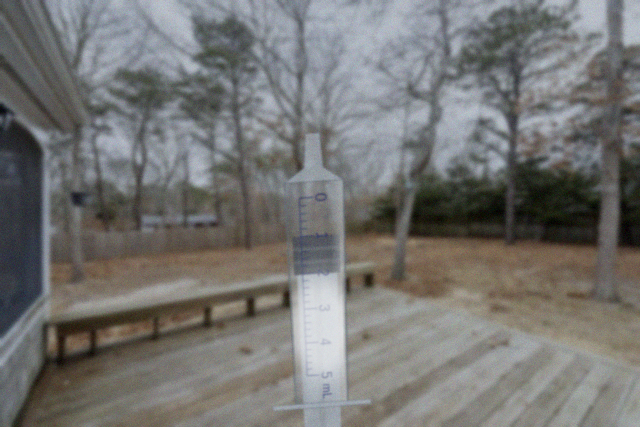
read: 1 mL
